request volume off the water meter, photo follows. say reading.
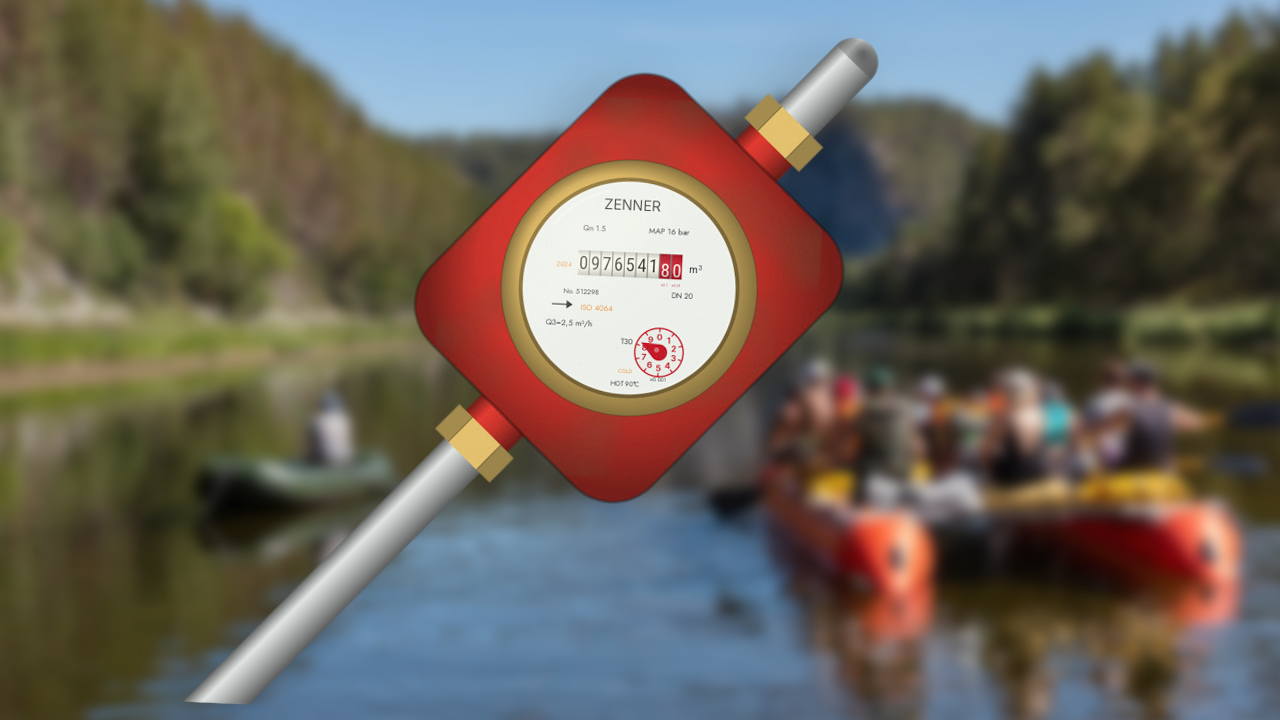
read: 976541.798 m³
